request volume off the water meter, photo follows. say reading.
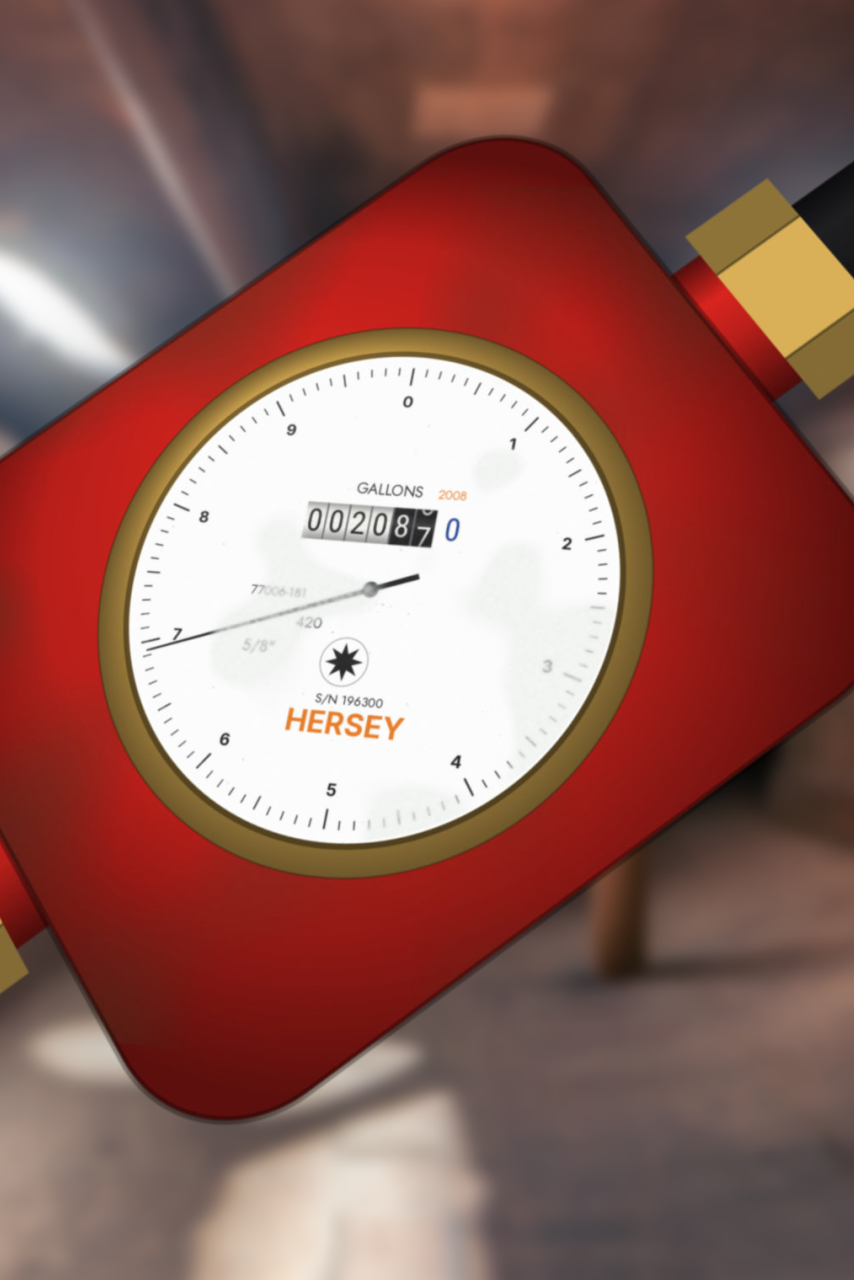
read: 20866.9 gal
